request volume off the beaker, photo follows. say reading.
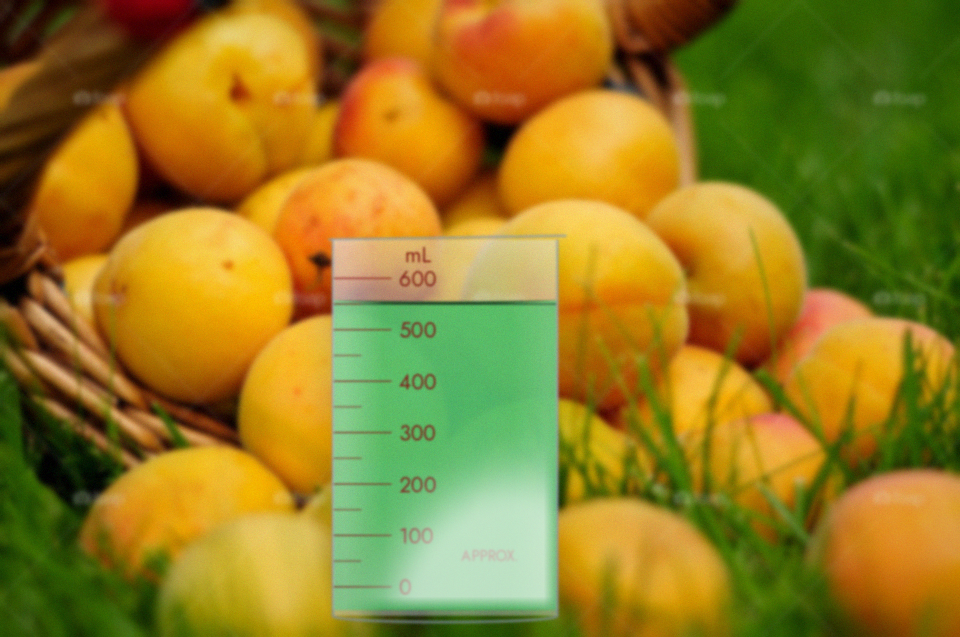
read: 550 mL
